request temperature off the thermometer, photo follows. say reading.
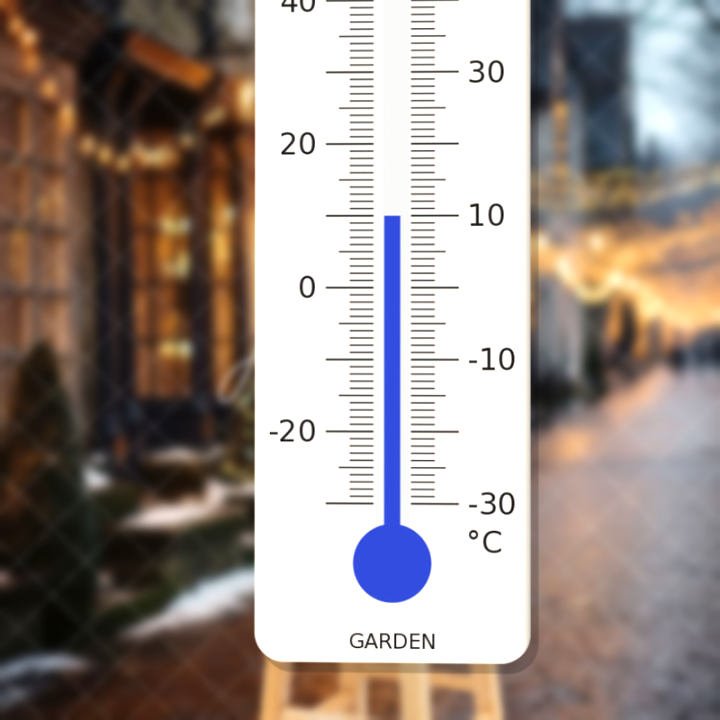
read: 10 °C
